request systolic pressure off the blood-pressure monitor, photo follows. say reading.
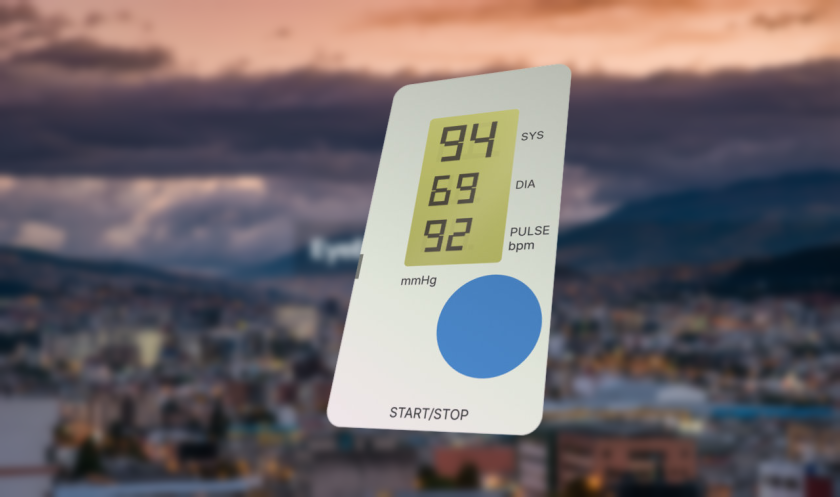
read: 94 mmHg
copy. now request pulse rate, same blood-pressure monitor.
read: 92 bpm
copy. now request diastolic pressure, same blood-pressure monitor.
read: 69 mmHg
